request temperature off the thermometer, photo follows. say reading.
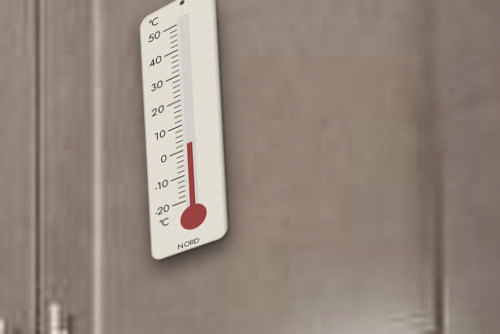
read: 2 °C
